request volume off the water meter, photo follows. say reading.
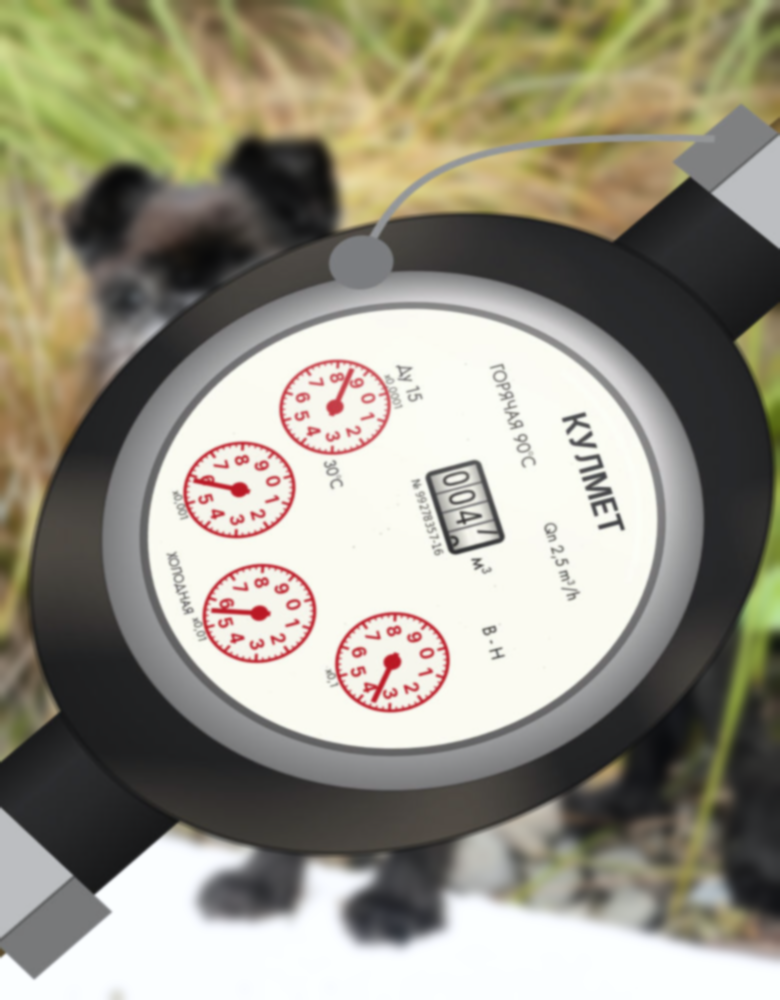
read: 47.3558 m³
